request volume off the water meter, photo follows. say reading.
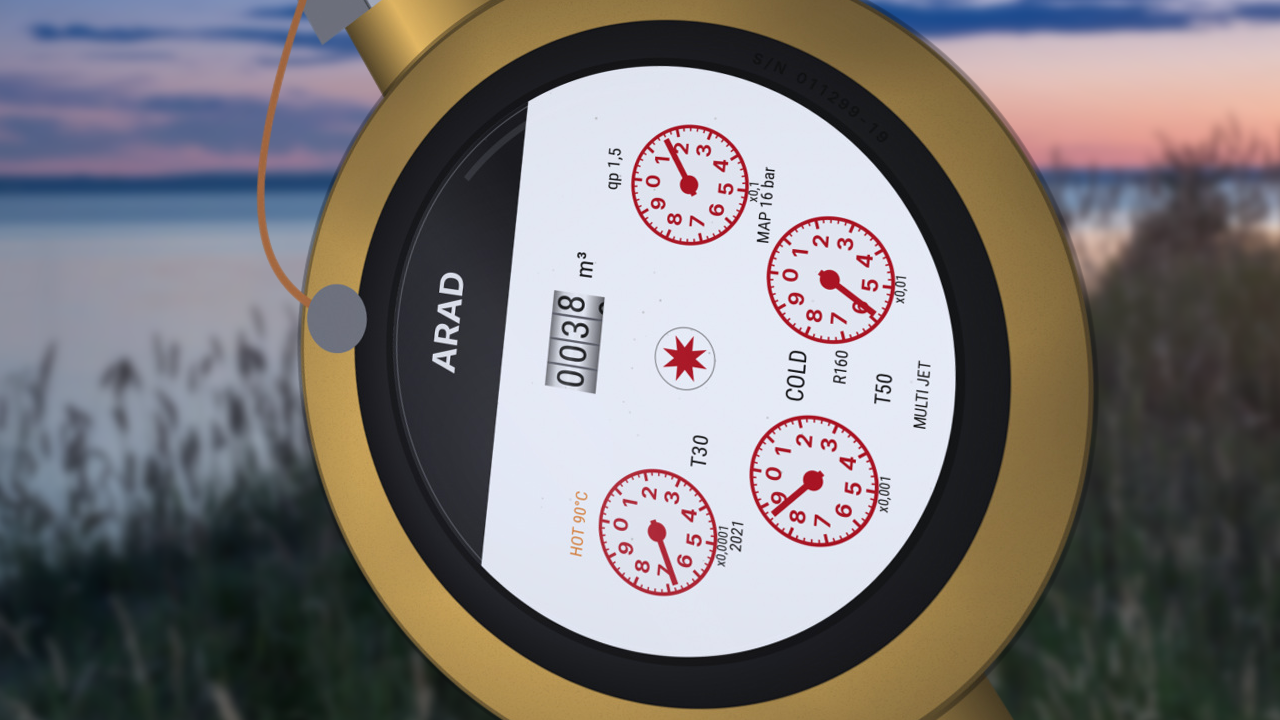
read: 38.1586 m³
